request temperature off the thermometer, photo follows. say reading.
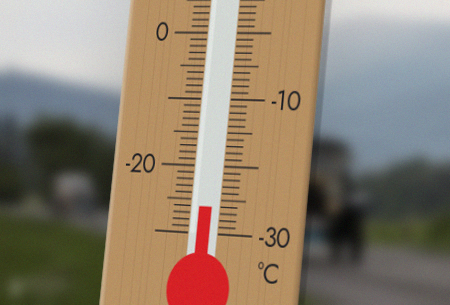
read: -26 °C
